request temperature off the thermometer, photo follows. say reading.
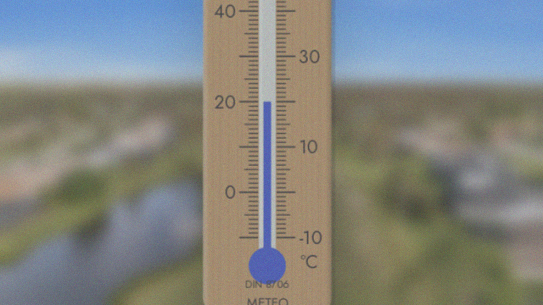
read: 20 °C
